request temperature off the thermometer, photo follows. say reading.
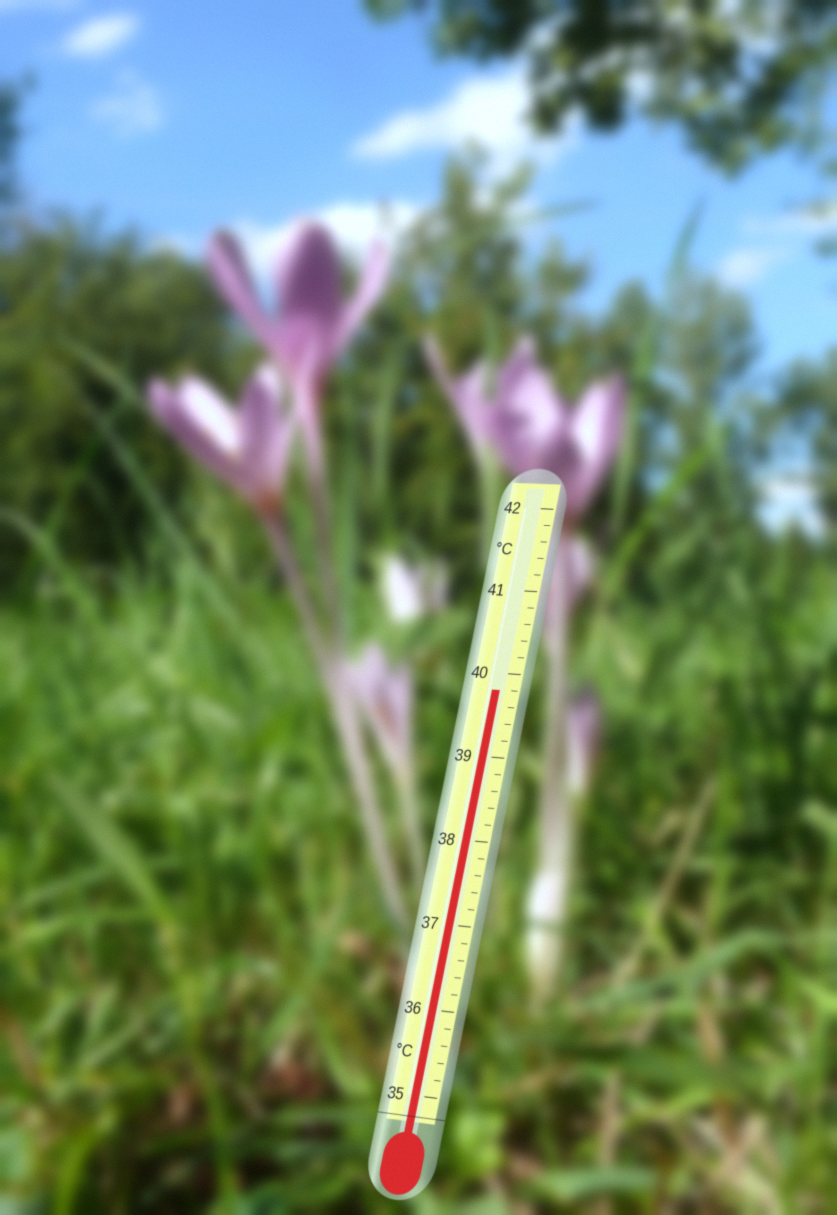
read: 39.8 °C
